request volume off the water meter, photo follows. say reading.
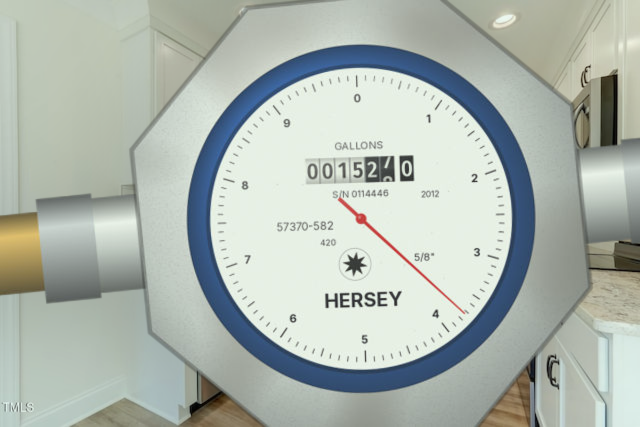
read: 15273.7 gal
